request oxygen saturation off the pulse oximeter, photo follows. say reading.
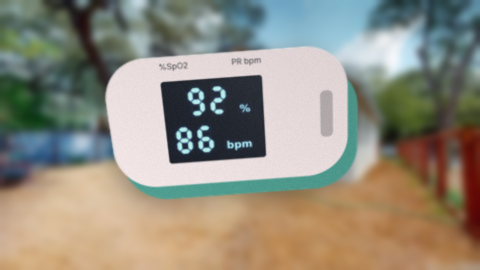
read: 92 %
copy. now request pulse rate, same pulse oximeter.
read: 86 bpm
